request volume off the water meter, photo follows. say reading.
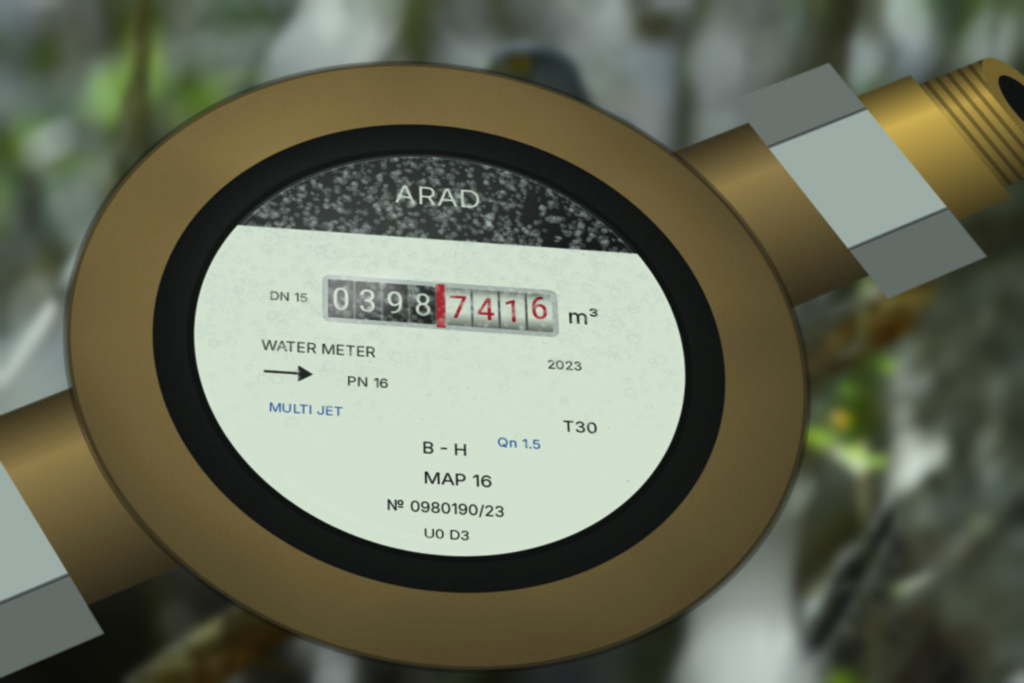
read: 398.7416 m³
